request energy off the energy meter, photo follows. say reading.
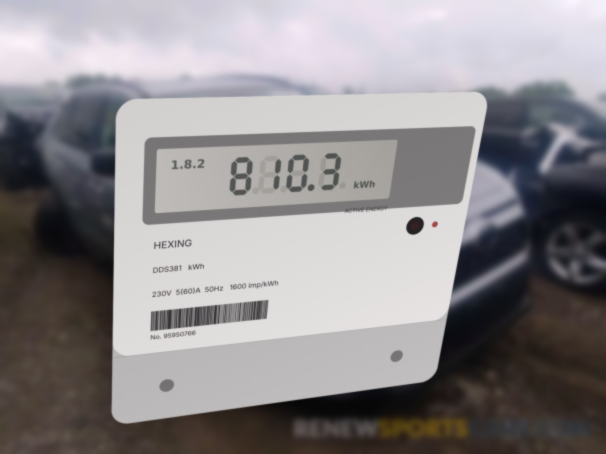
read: 810.3 kWh
